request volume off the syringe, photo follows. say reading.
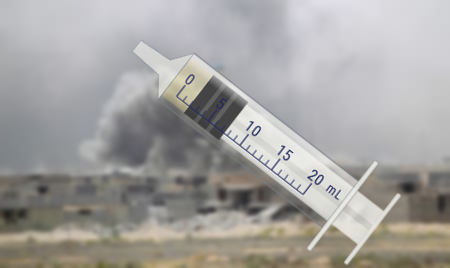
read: 2 mL
